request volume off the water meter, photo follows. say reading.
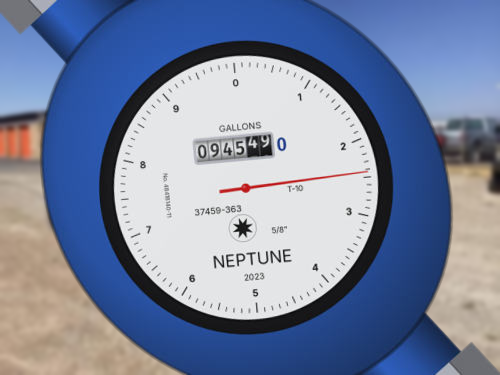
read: 945492.4 gal
